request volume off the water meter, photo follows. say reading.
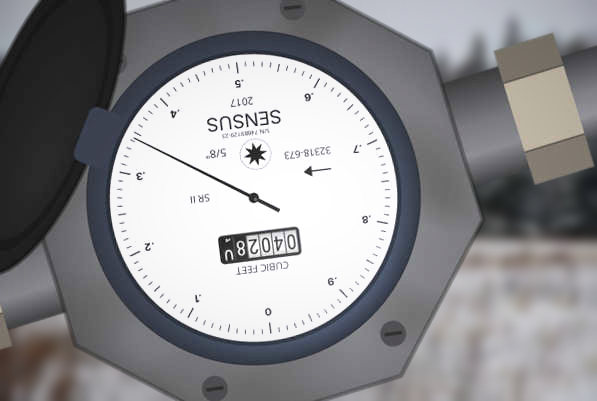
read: 40280.34 ft³
